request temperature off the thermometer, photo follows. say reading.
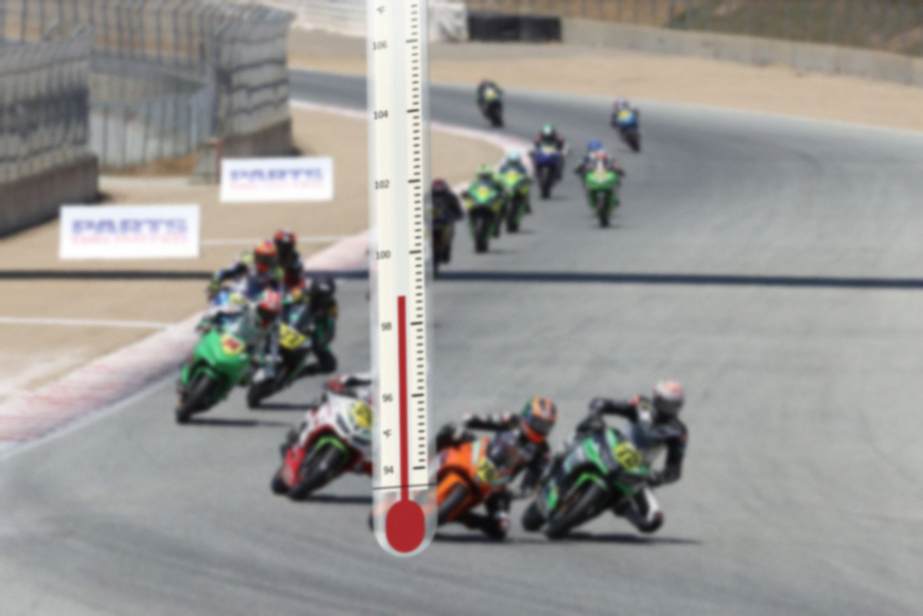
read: 98.8 °F
